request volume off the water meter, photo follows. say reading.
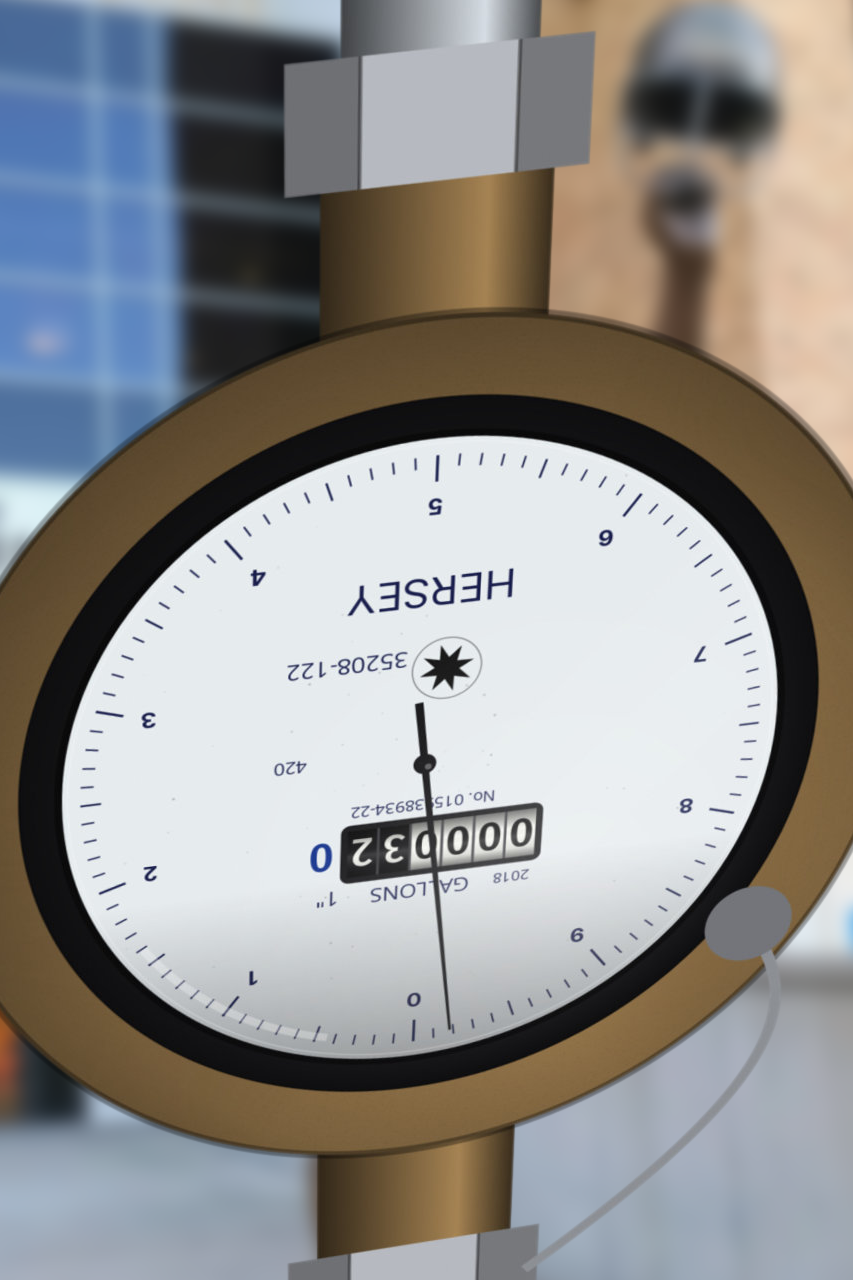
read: 319.8 gal
